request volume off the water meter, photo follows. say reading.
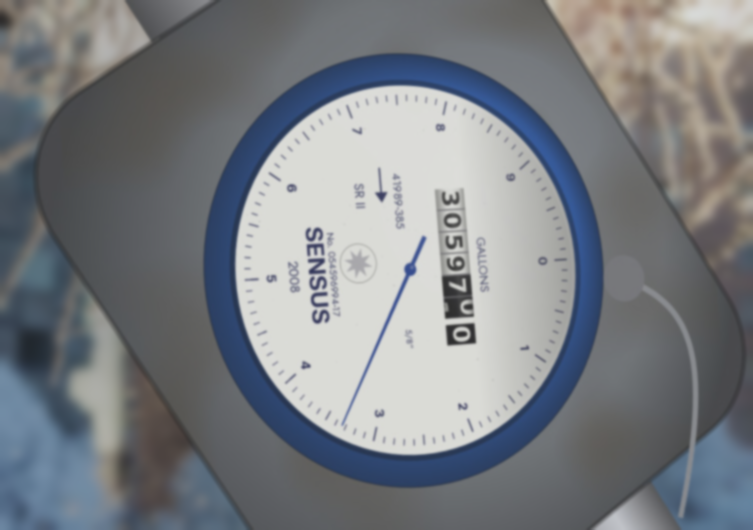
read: 3059703.3 gal
